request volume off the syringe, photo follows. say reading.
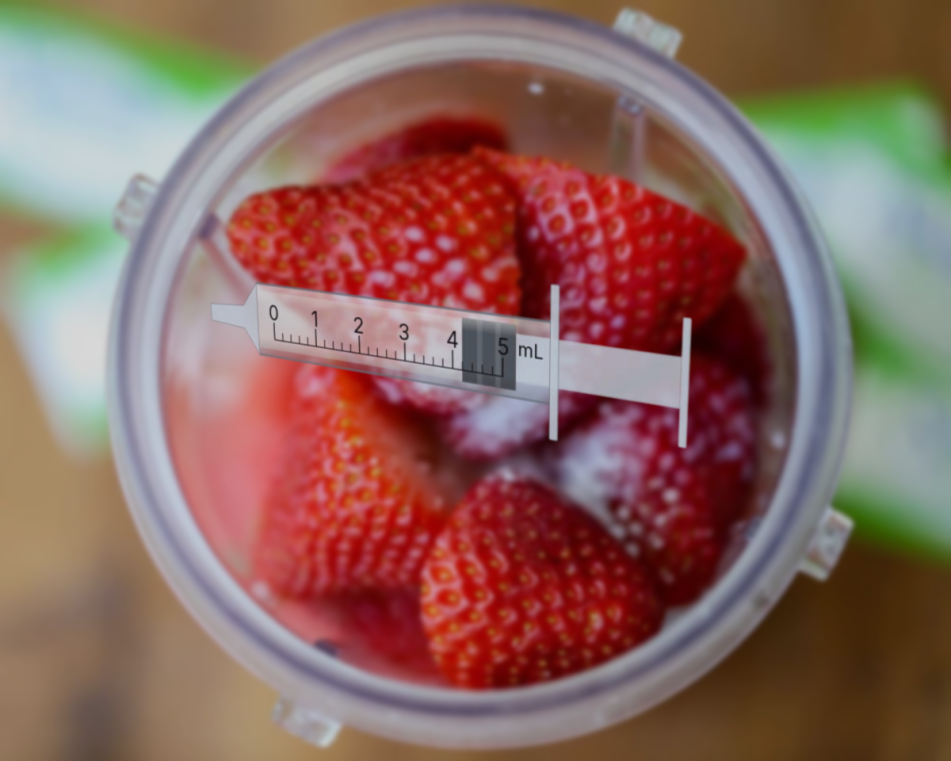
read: 4.2 mL
